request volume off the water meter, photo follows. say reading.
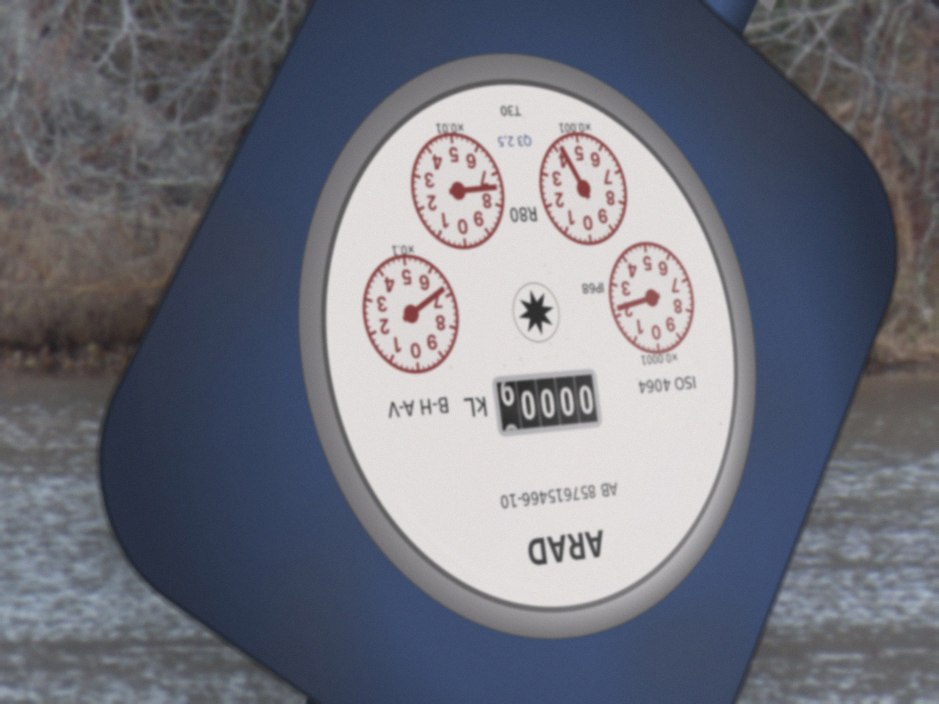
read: 8.6742 kL
